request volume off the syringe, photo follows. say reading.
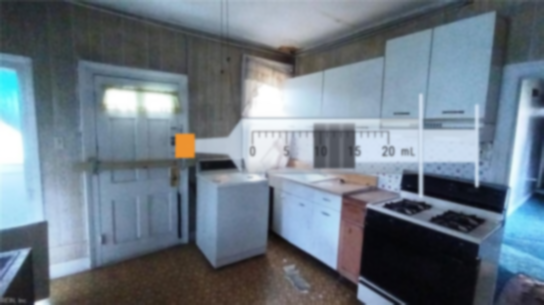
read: 9 mL
